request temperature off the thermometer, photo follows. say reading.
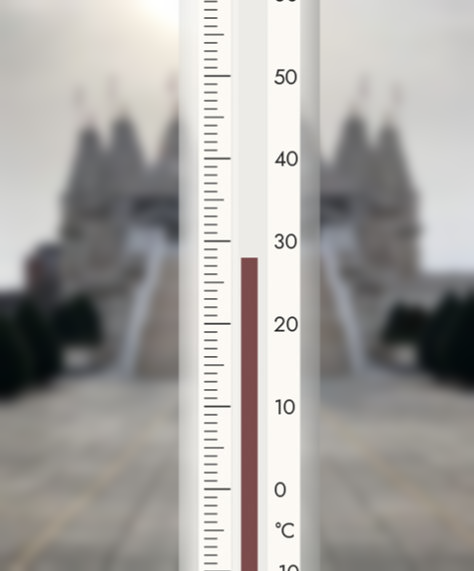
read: 28 °C
